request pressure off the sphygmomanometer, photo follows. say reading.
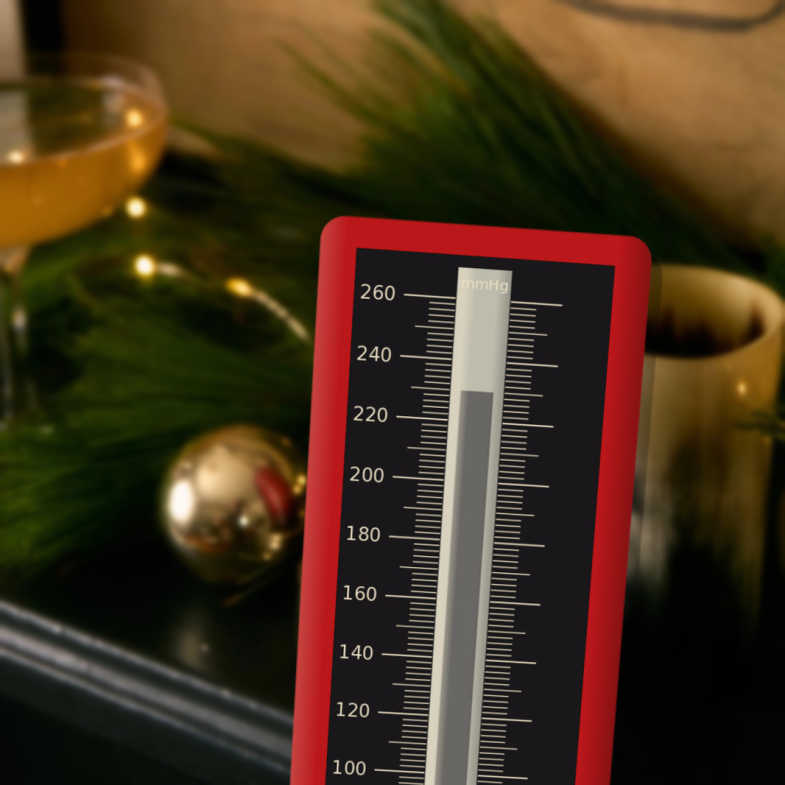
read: 230 mmHg
